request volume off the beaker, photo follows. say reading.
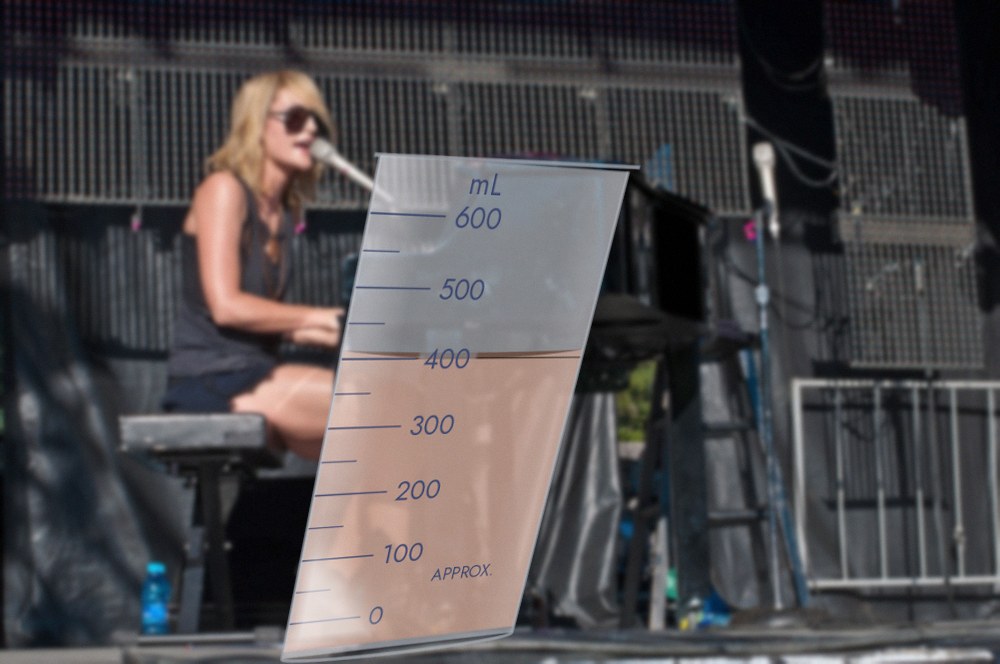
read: 400 mL
